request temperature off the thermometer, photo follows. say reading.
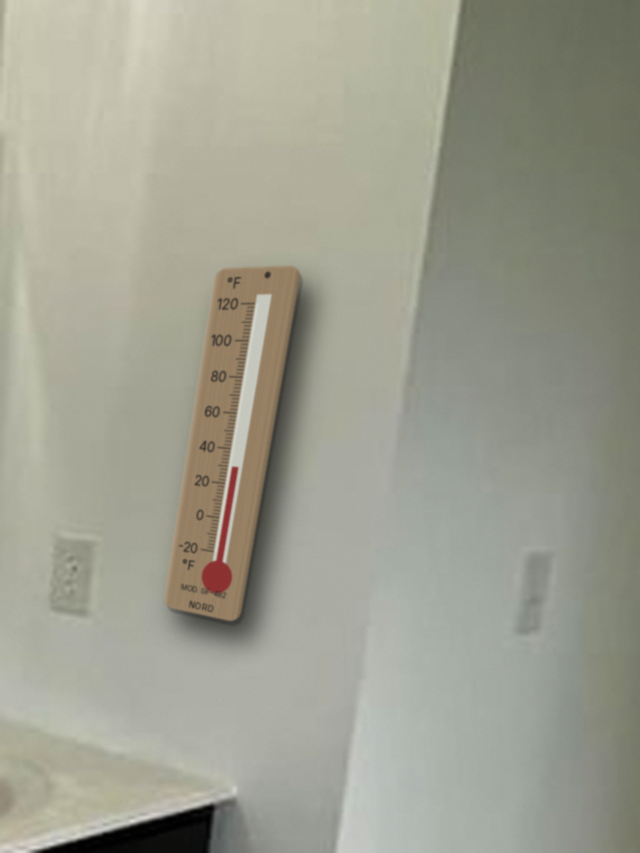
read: 30 °F
